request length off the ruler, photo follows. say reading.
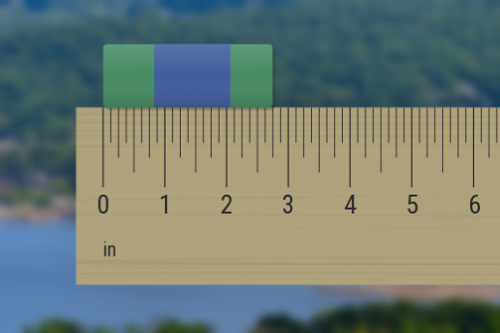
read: 2.75 in
